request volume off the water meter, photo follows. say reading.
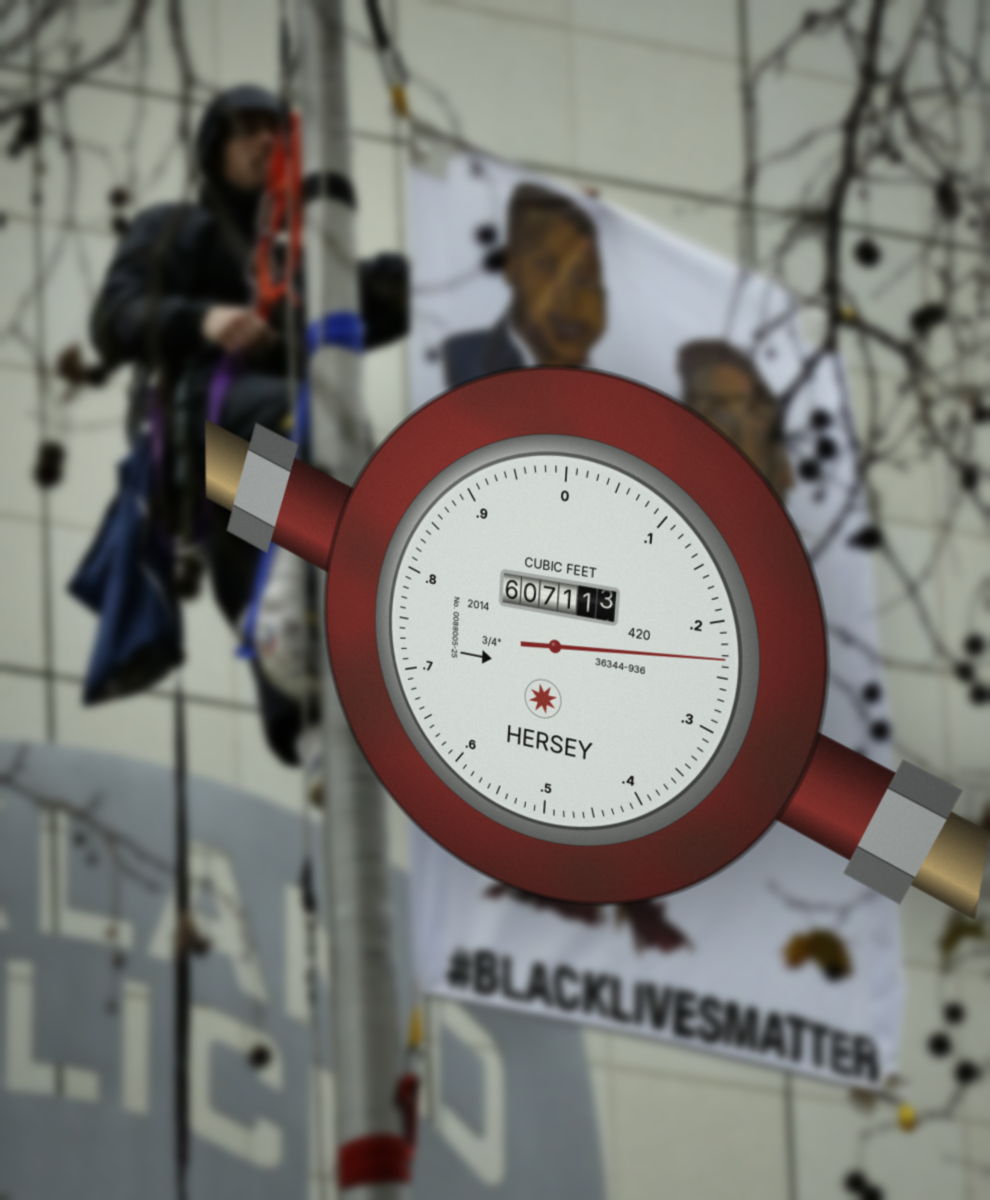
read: 607113.23 ft³
